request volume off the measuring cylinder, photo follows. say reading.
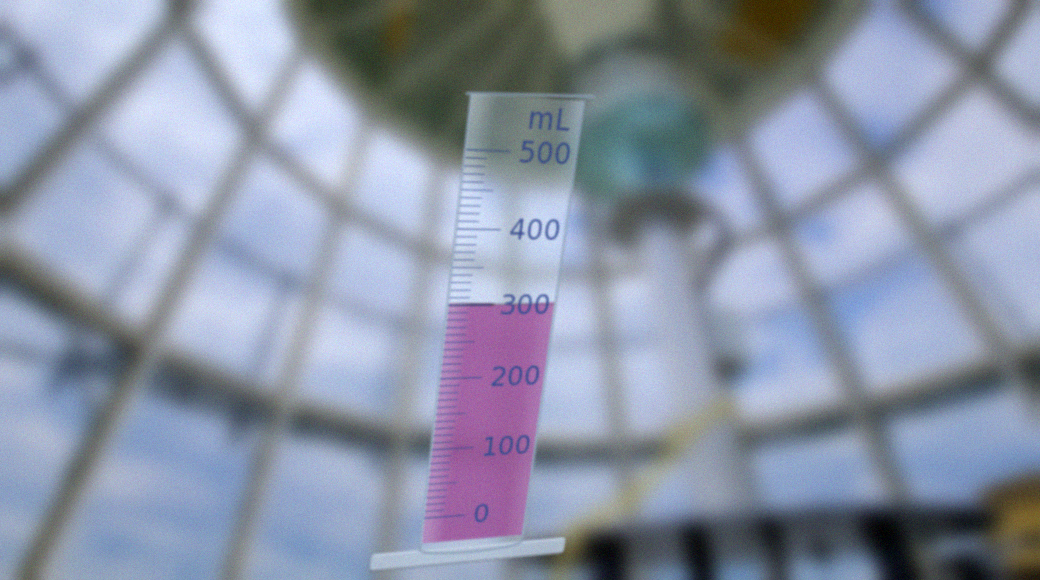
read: 300 mL
